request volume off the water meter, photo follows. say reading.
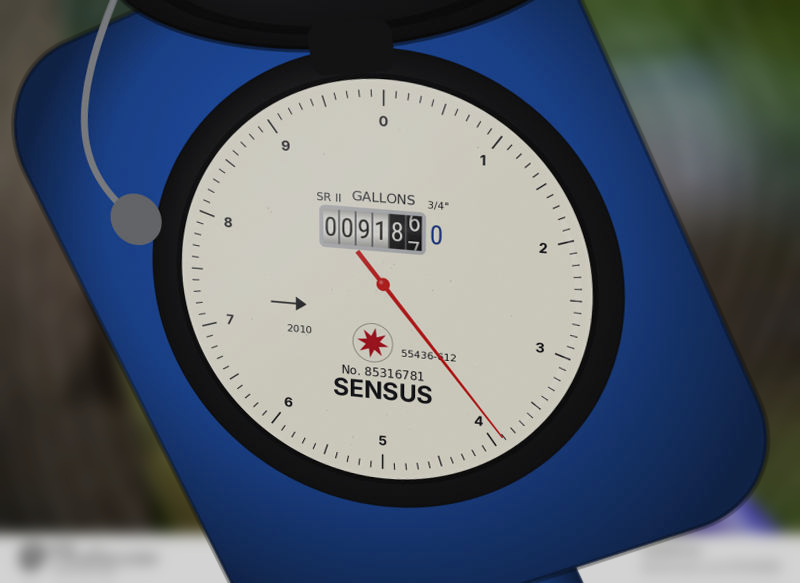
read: 91863.9 gal
